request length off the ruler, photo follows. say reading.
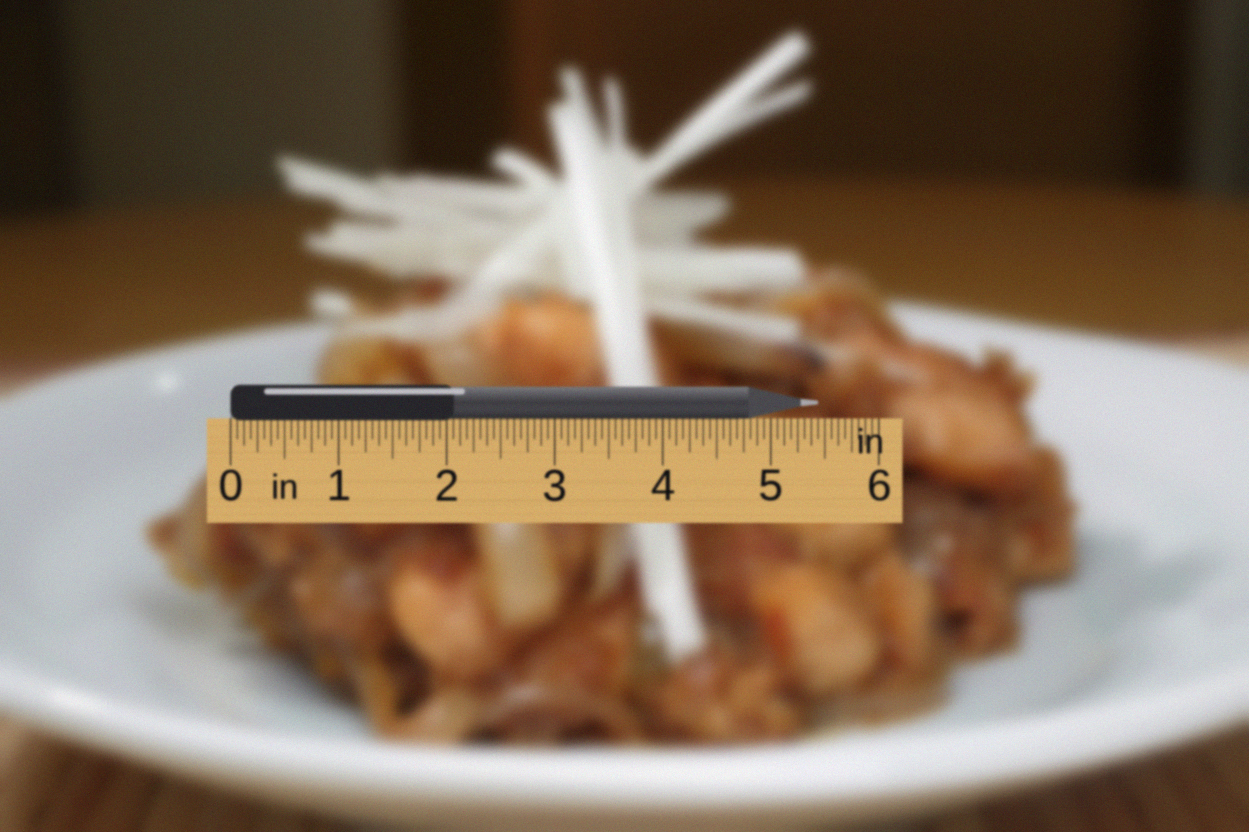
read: 5.4375 in
